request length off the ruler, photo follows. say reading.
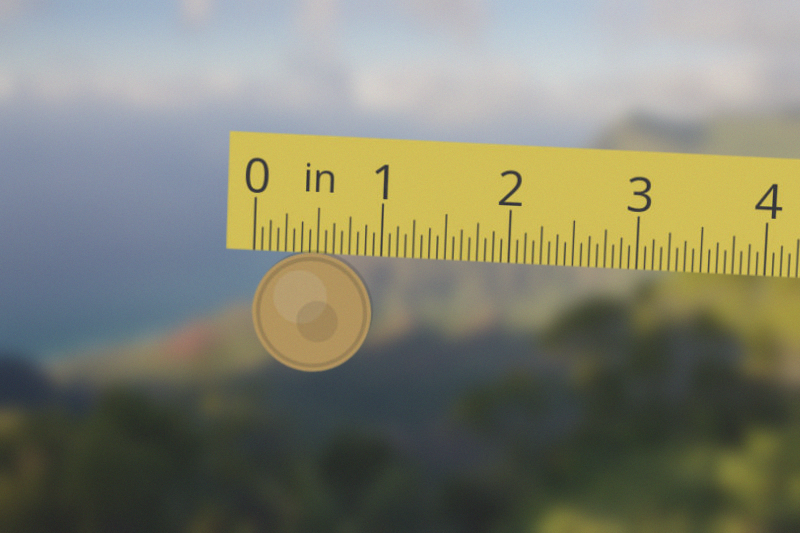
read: 0.9375 in
